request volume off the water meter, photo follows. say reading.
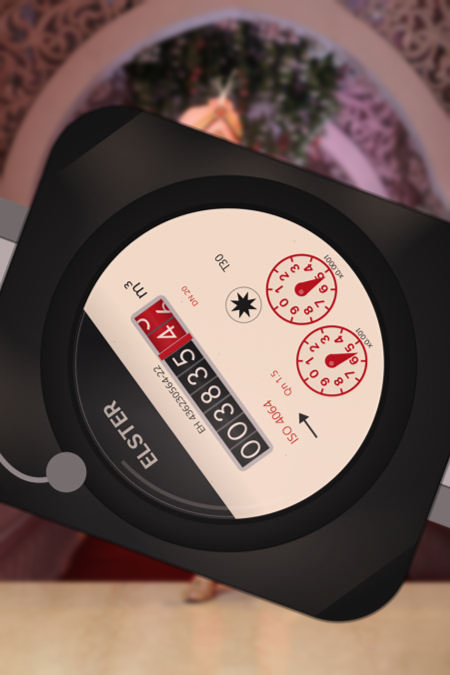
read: 3835.4555 m³
